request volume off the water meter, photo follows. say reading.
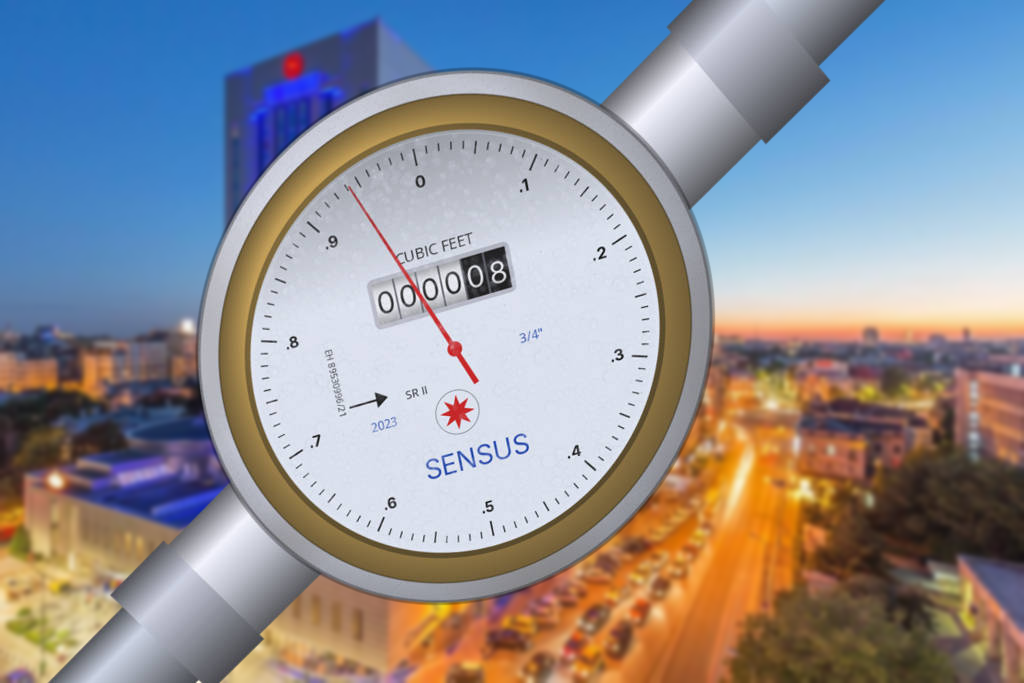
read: 7.94 ft³
